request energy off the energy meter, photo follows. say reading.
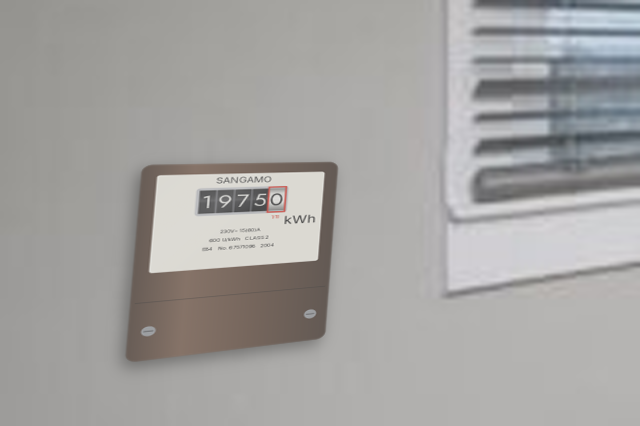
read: 1975.0 kWh
